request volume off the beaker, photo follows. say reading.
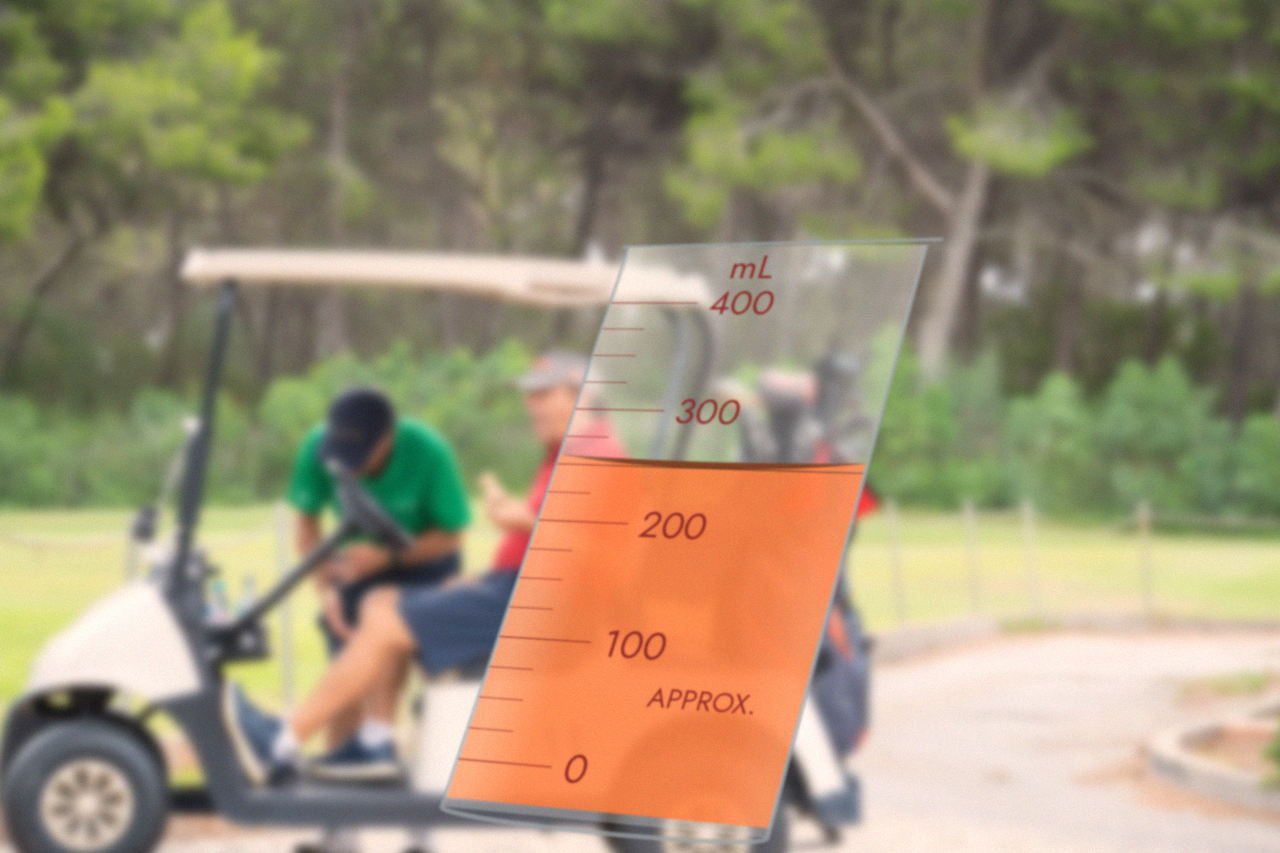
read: 250 mL
